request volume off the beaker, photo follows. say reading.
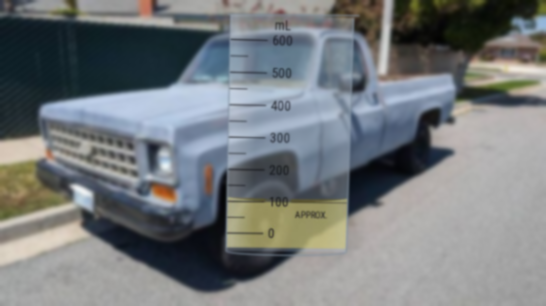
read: 100 mL
